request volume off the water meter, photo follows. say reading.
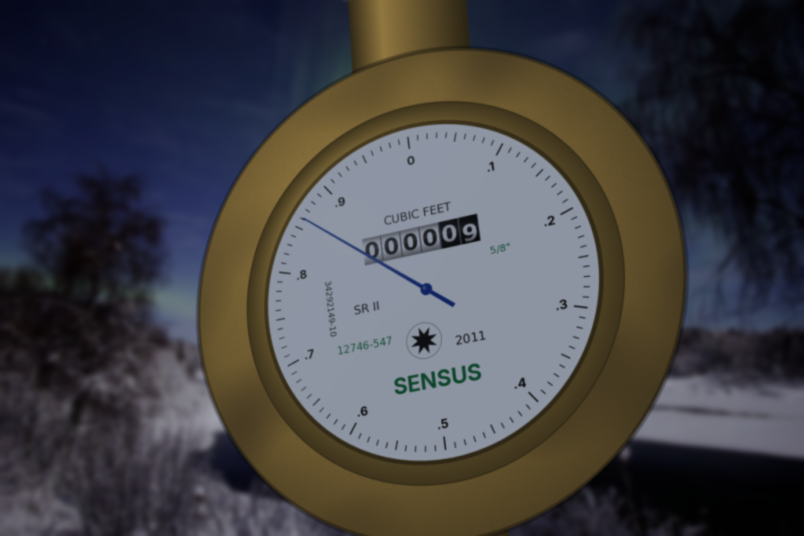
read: 8.86 ft³
